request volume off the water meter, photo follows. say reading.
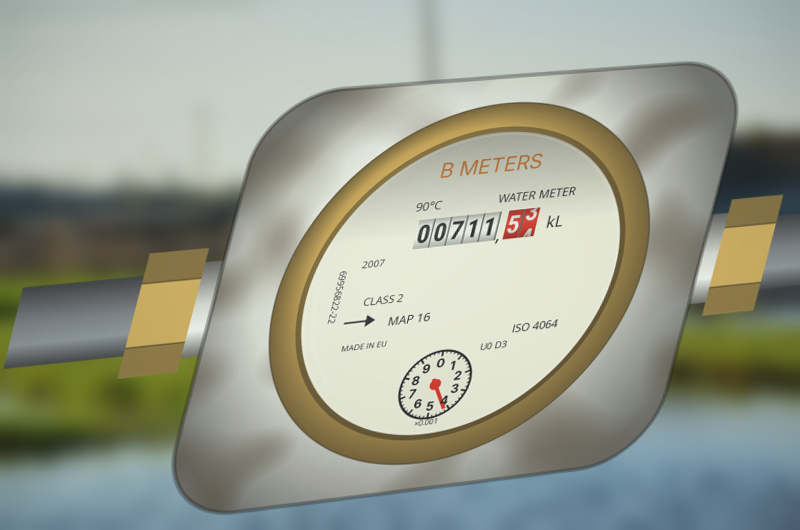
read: 711.534 kL
